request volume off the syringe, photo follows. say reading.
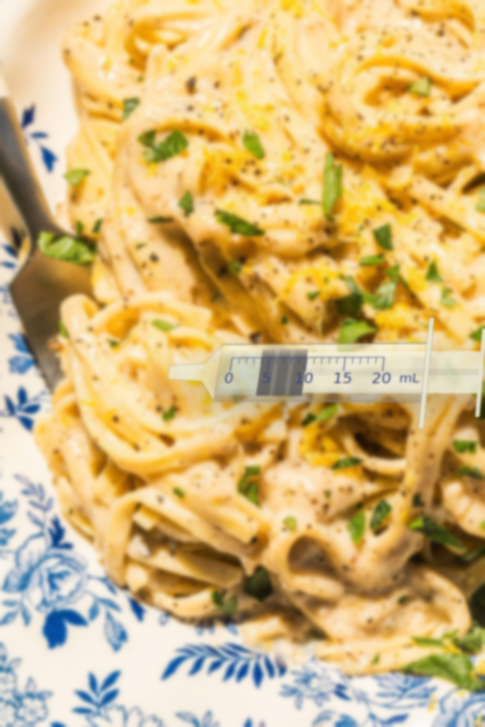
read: 4 mL
